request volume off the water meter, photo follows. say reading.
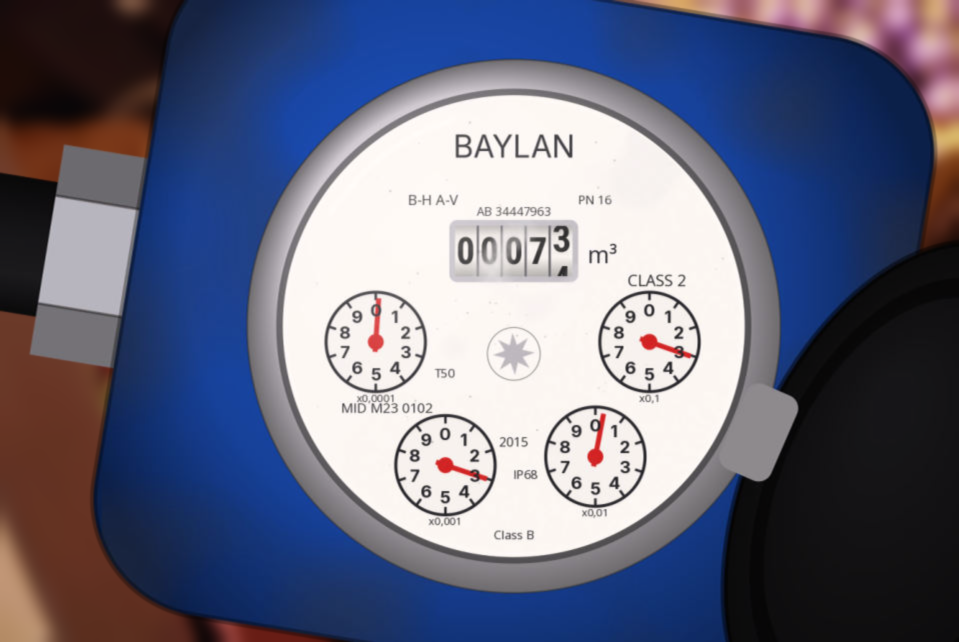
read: 73.3030 m³
